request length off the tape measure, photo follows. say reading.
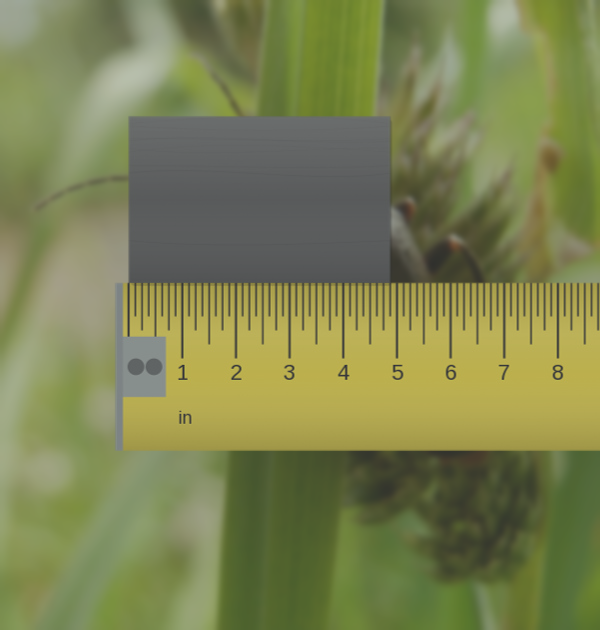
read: 4.875 in
